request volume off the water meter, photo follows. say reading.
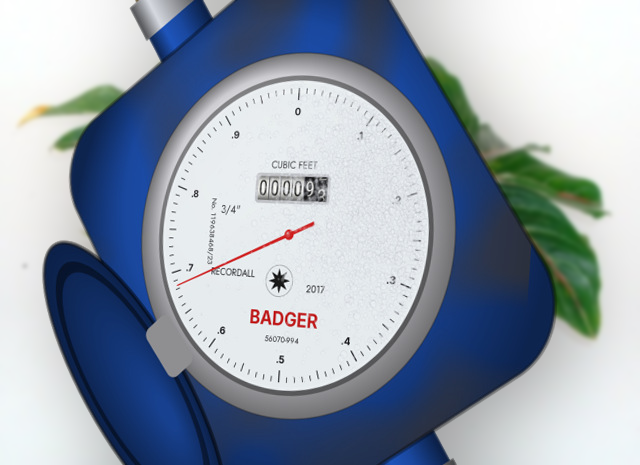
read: 92.68 ft³
